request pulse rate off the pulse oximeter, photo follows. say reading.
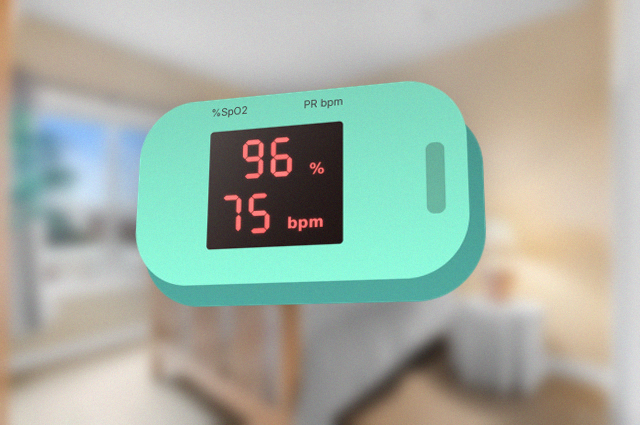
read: 75 bpm
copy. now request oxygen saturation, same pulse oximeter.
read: 96 %
